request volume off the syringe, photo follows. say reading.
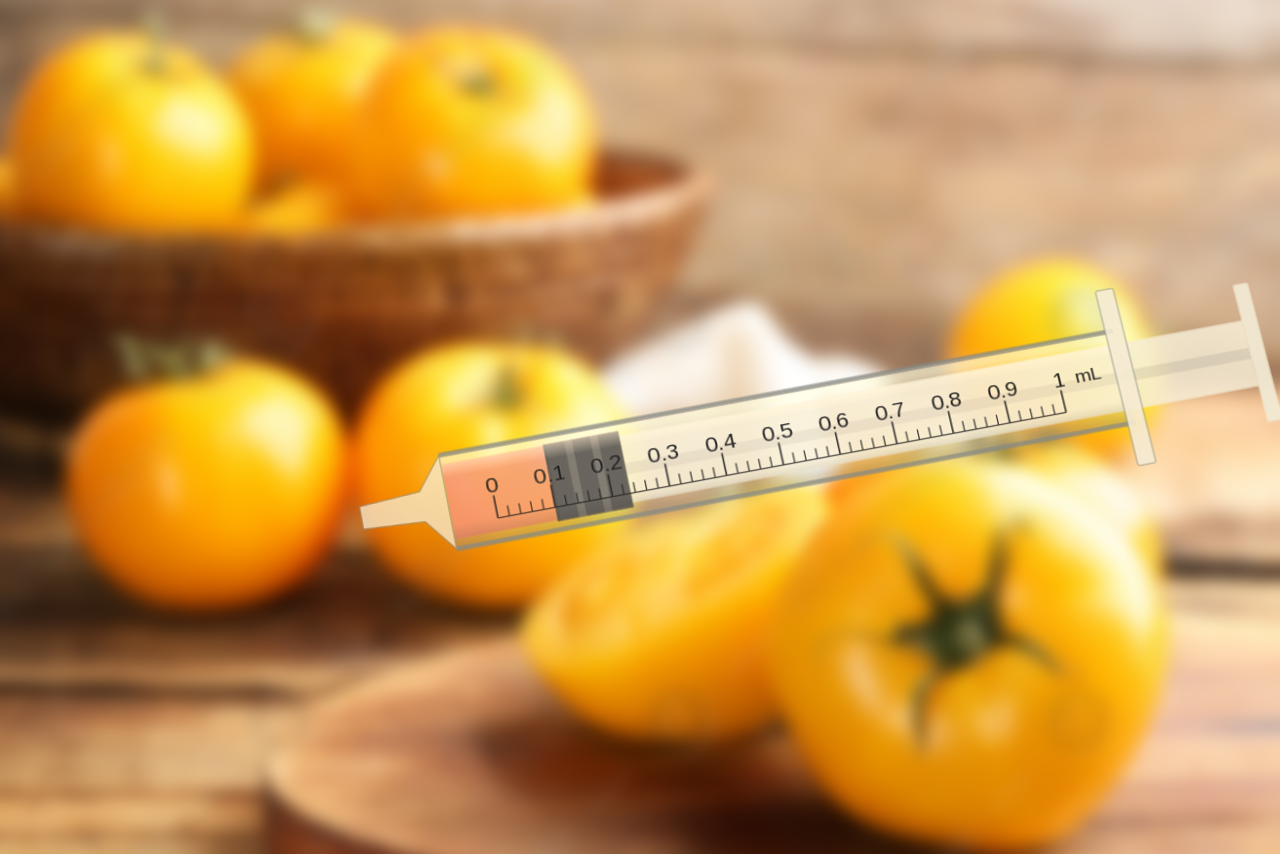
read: 0.1 mL
